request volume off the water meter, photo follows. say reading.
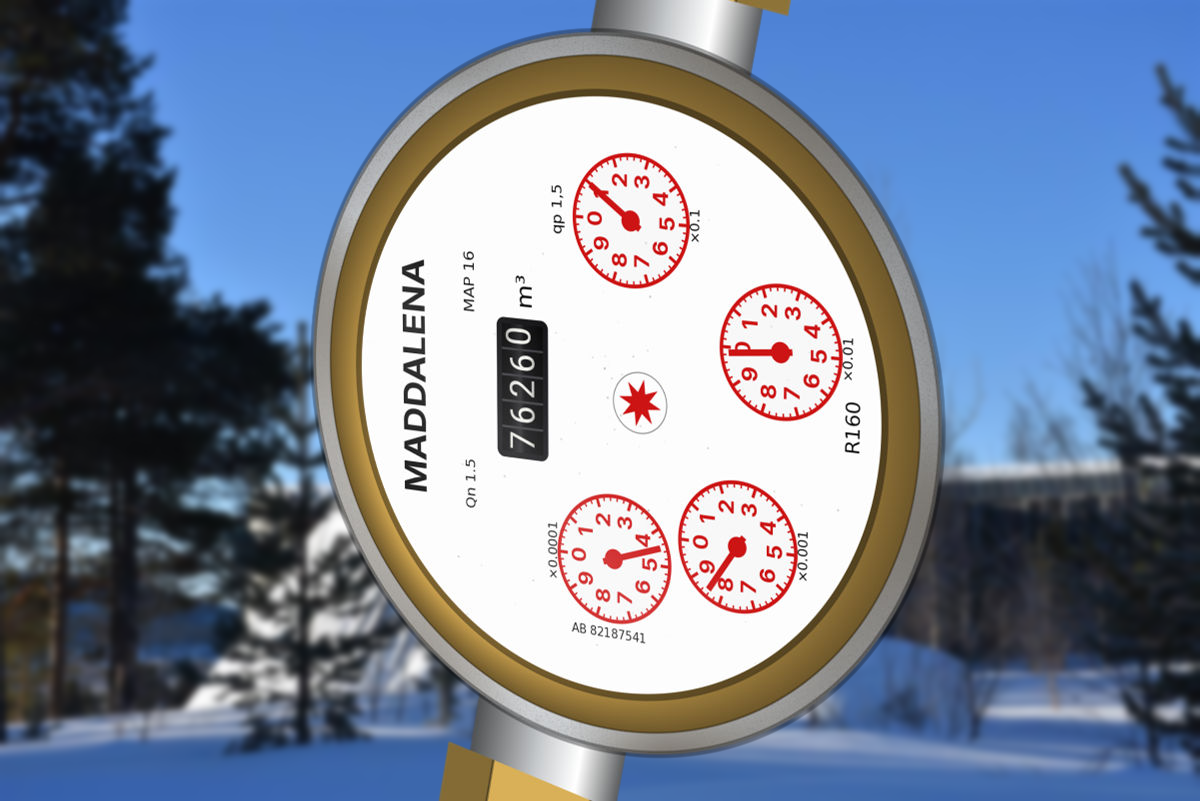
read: 76260.0984 m³
